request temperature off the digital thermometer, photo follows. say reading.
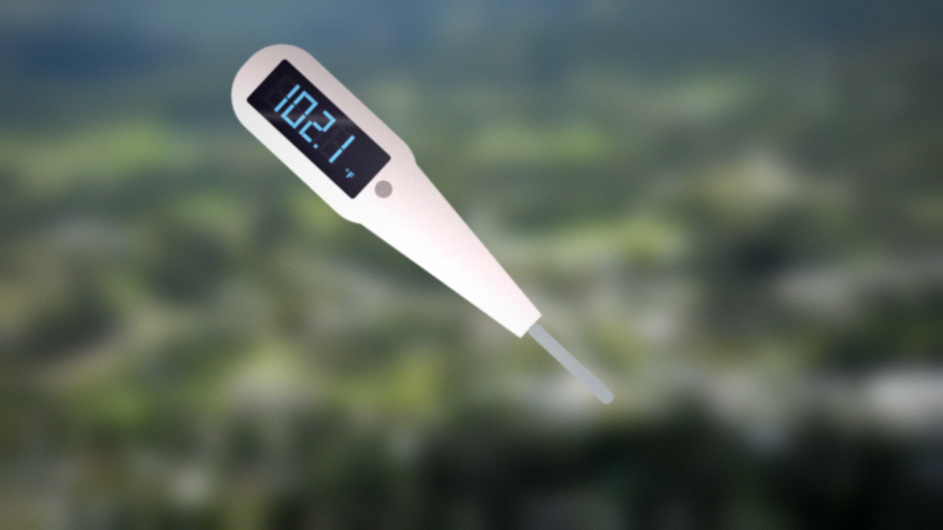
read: 102.1 °F
